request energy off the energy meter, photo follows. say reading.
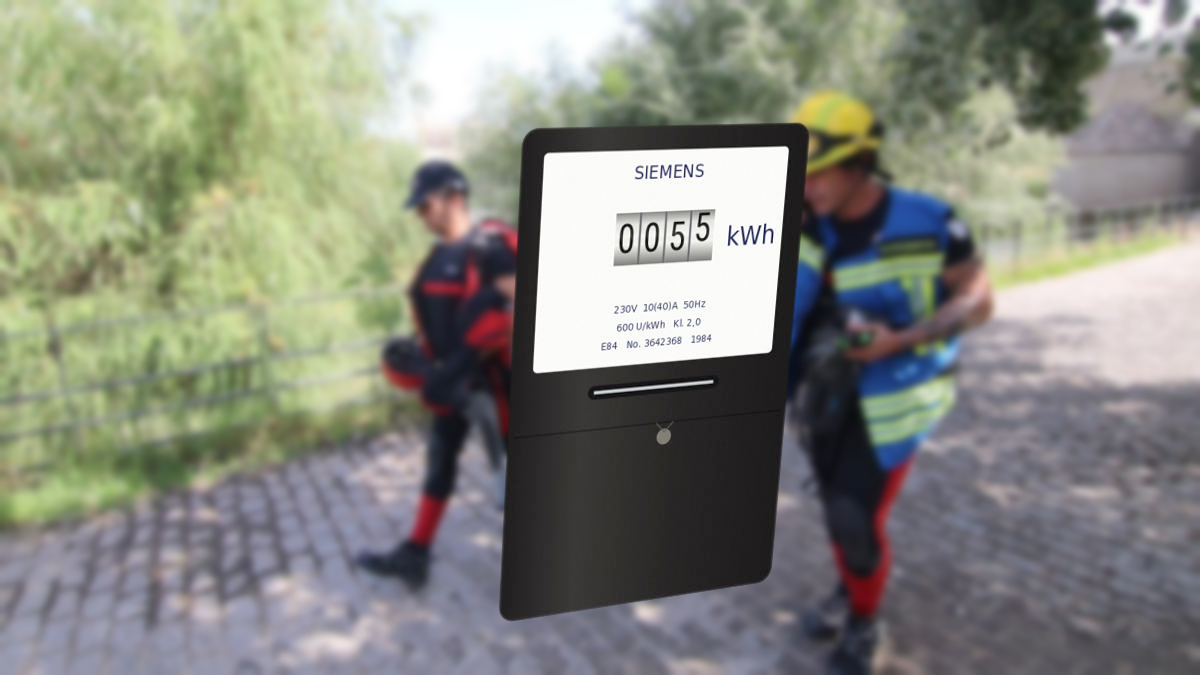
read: 55 kWh
